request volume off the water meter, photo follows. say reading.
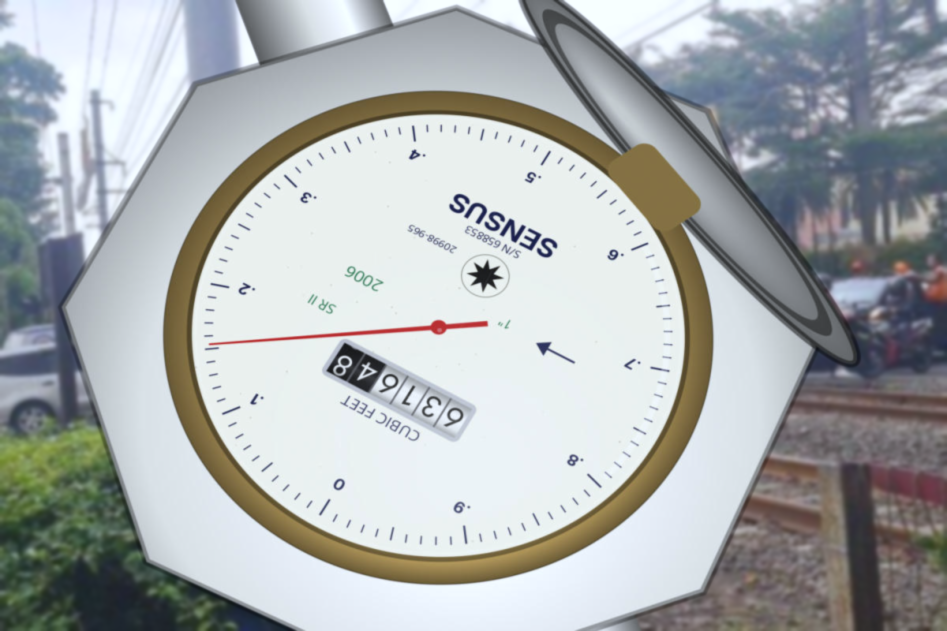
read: 631648.15 ft³
